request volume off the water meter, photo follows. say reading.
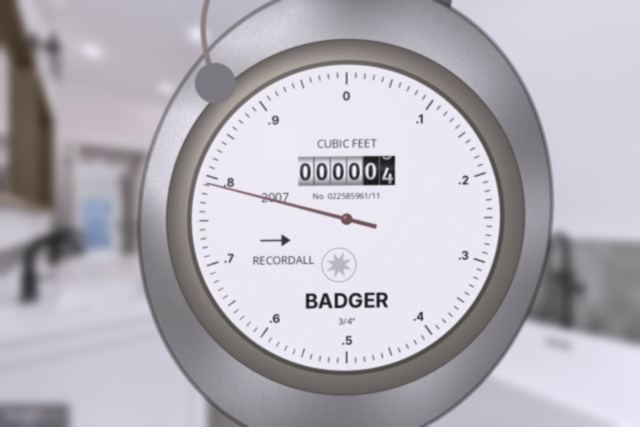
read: 3.79 ft³
